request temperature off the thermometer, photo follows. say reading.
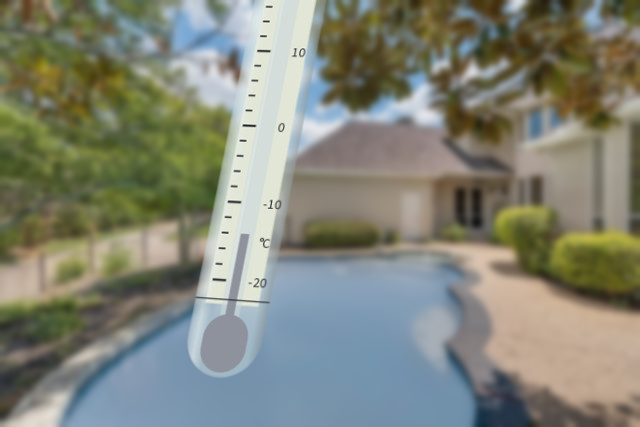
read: -14 °C
